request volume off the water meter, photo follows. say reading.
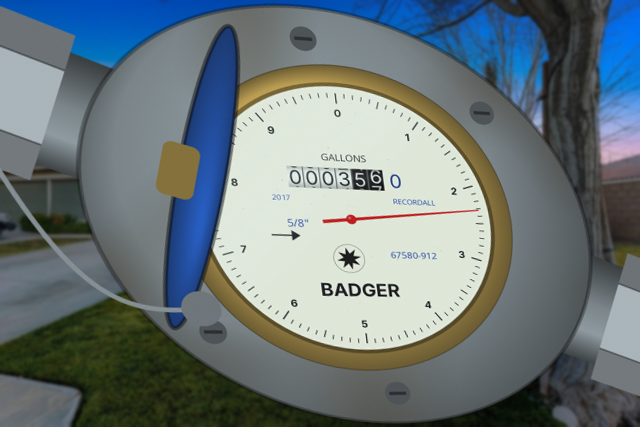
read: 3562.3 gal
